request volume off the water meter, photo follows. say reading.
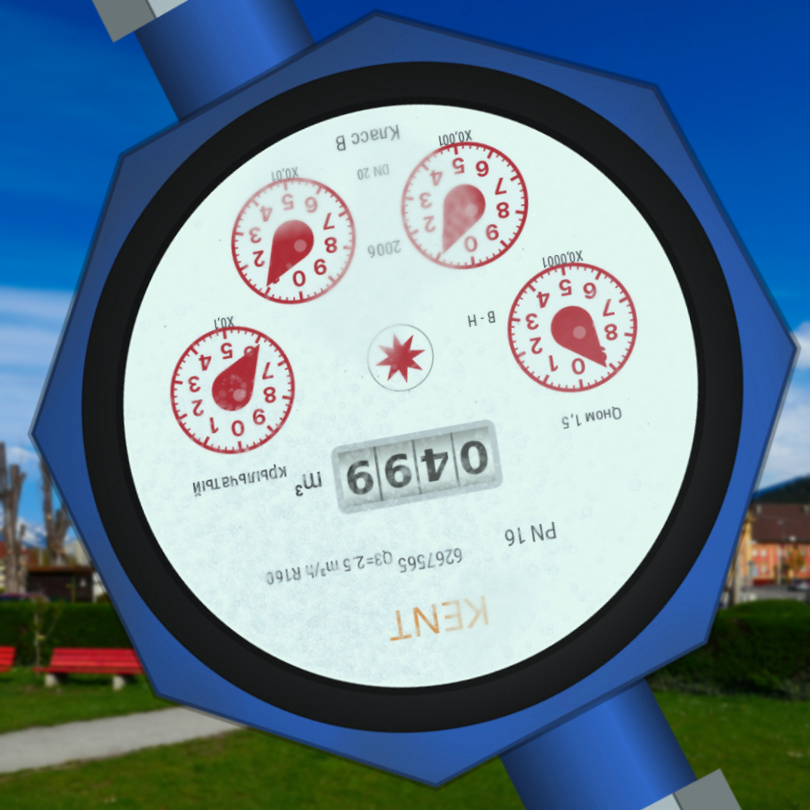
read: 499.6109 m³
